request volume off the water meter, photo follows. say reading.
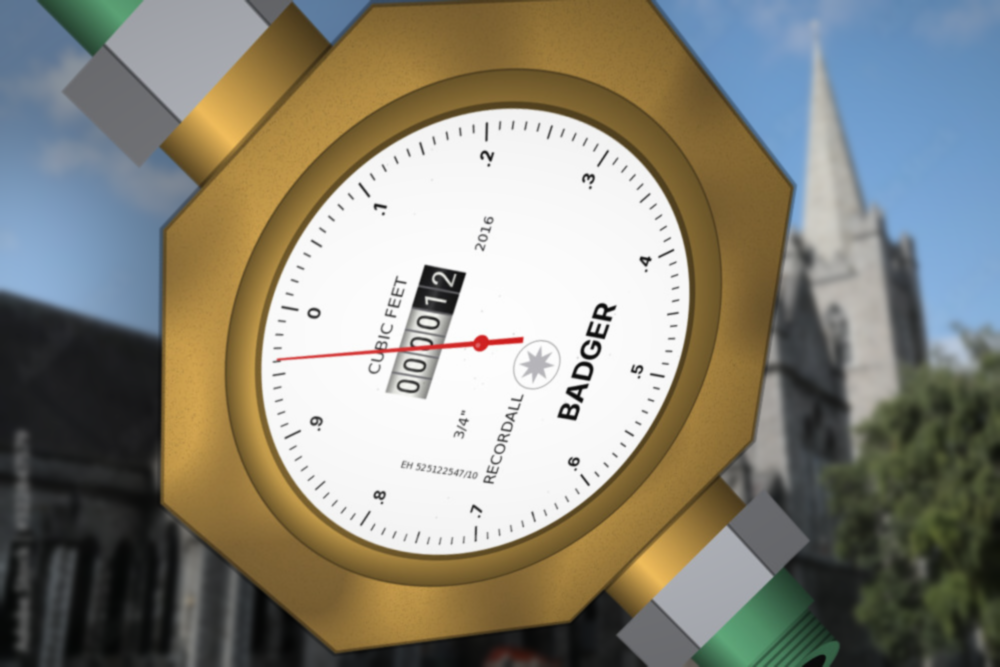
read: 11.96 ft³
